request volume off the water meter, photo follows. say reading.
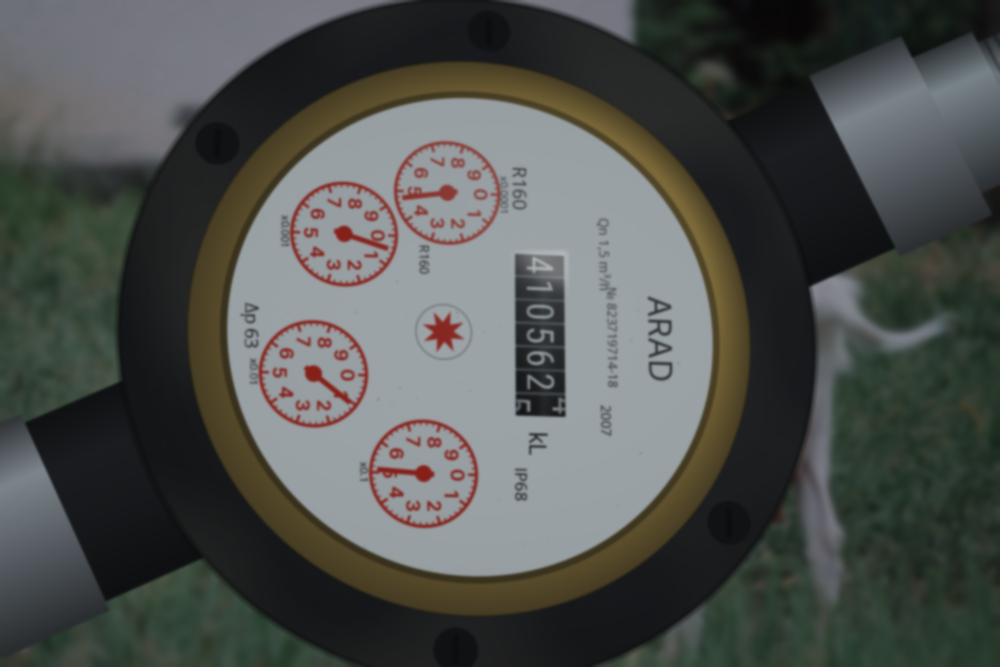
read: 4105624.5104 kL
